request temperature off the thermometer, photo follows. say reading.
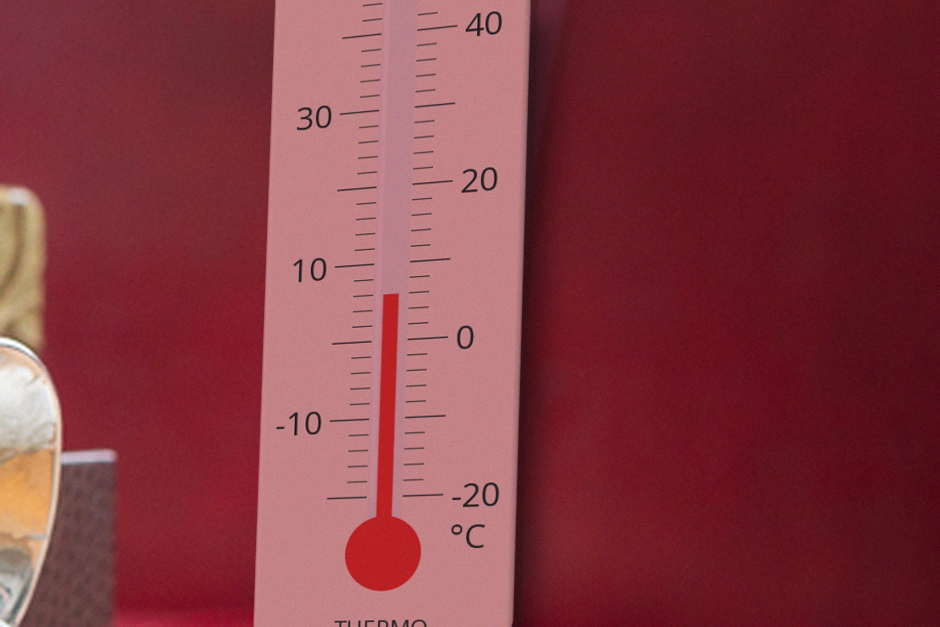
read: 6 °C
